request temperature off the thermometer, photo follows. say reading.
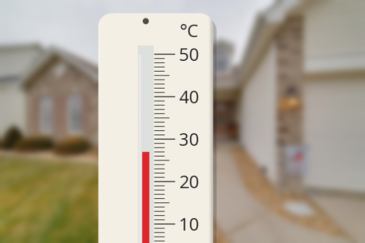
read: 27 °C
